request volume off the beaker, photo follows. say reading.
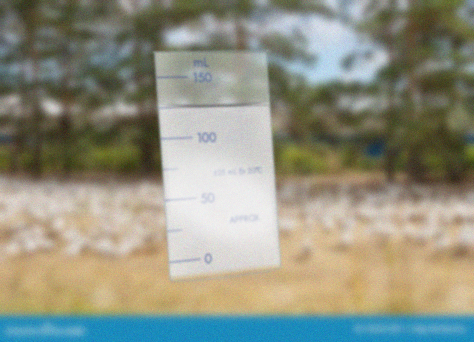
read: 125 mL
